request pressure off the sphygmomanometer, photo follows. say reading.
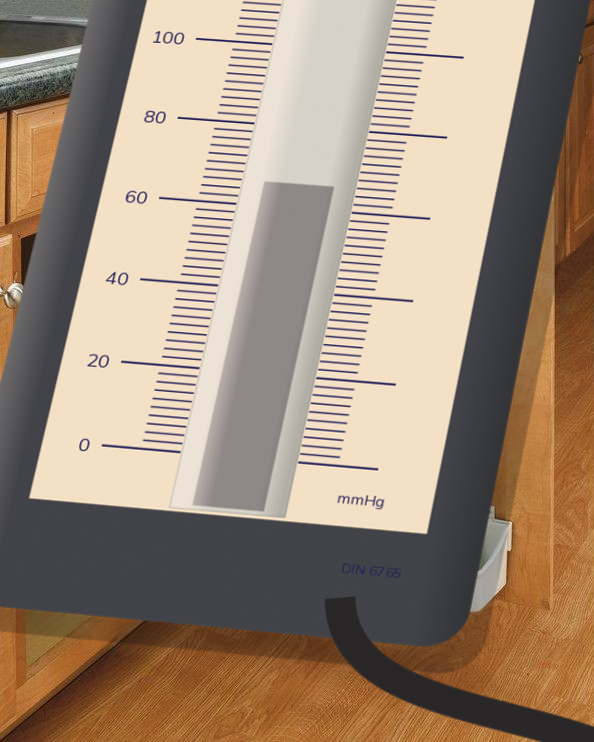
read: 66 mmHg
